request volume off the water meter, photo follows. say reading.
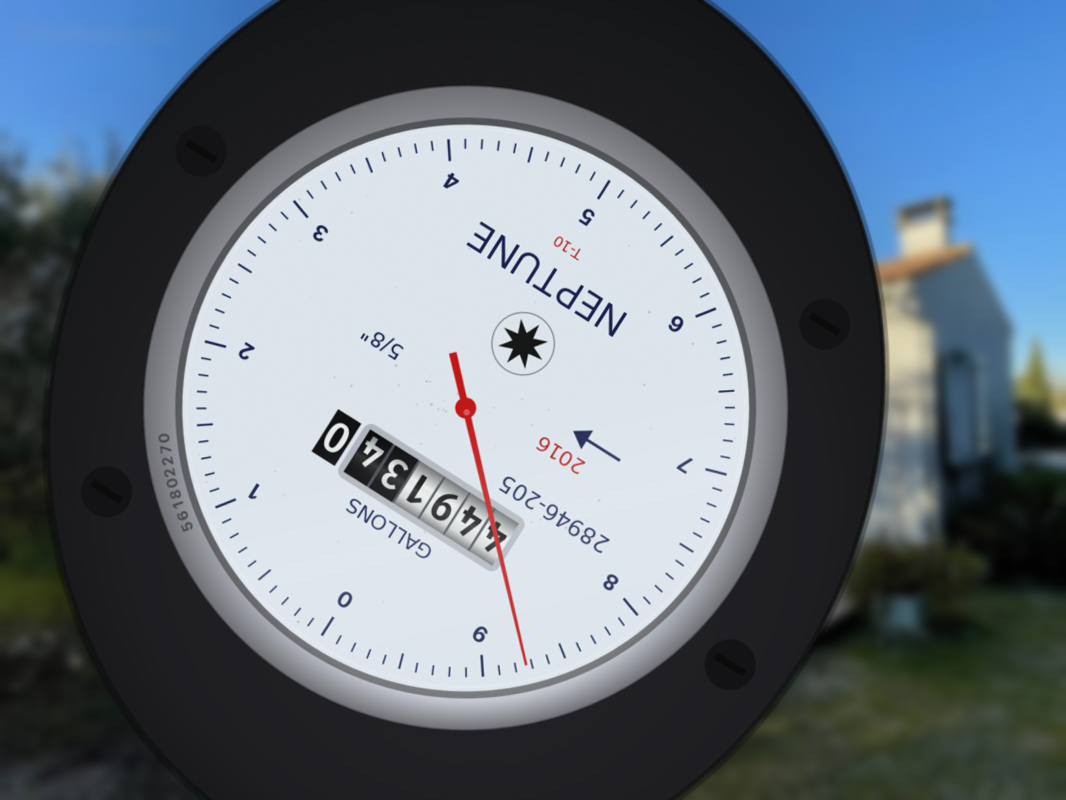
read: 4491338.7 gal
